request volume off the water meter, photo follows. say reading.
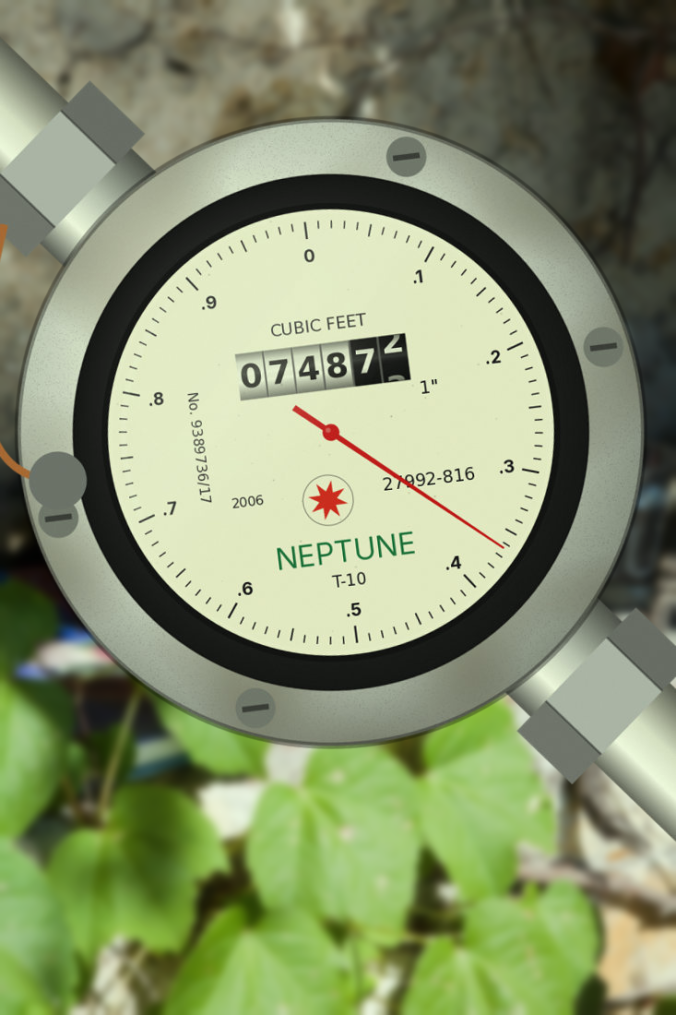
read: 74872.36 ft³
